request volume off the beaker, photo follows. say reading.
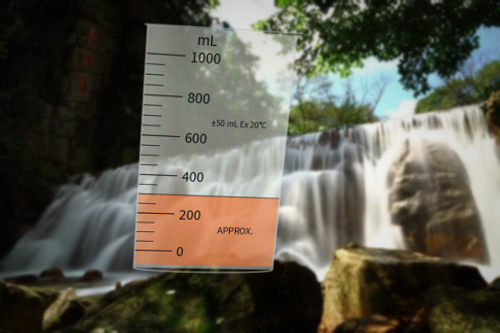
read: 300 mL
